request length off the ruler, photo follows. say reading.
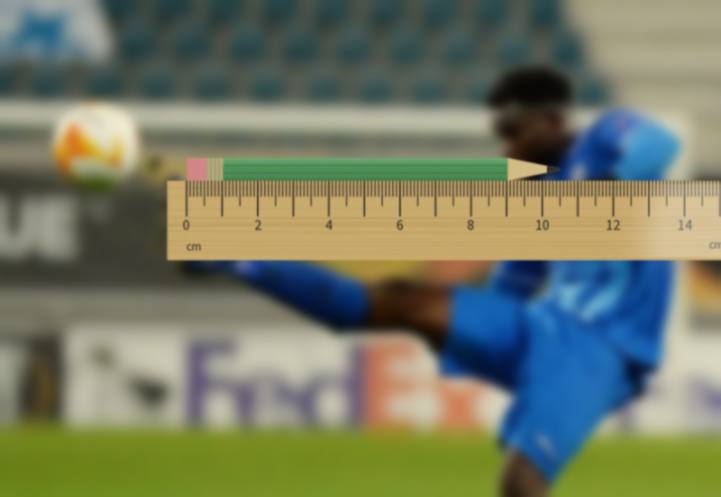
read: 10.5 cm
